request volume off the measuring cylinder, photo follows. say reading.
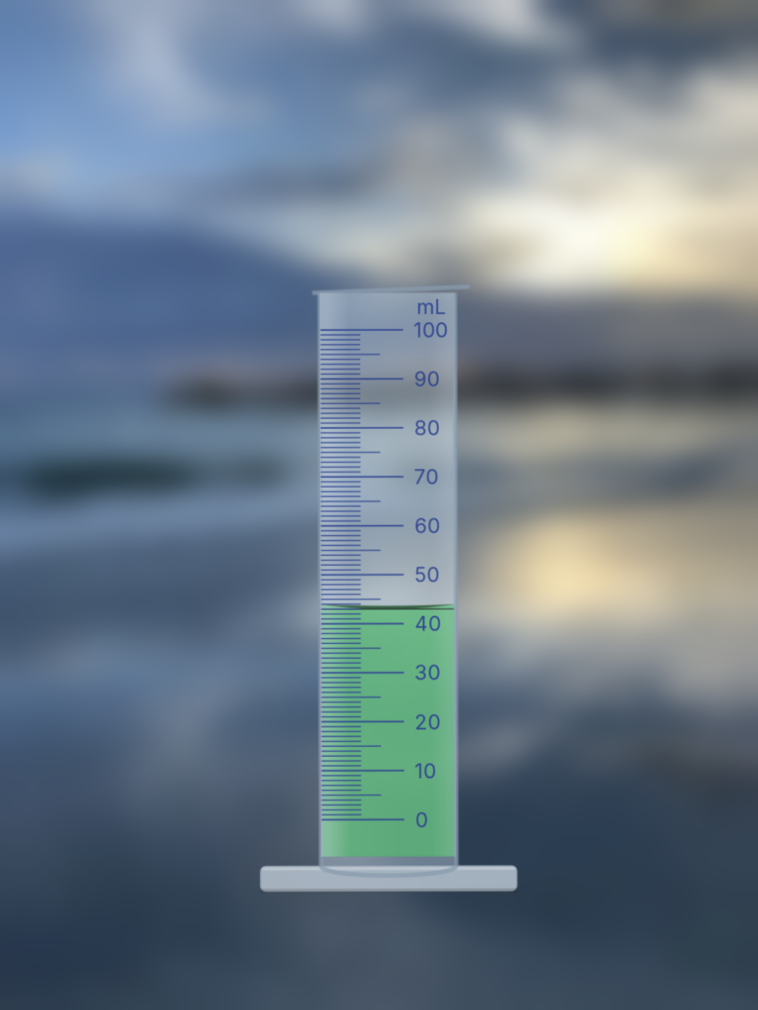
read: 43 mL
